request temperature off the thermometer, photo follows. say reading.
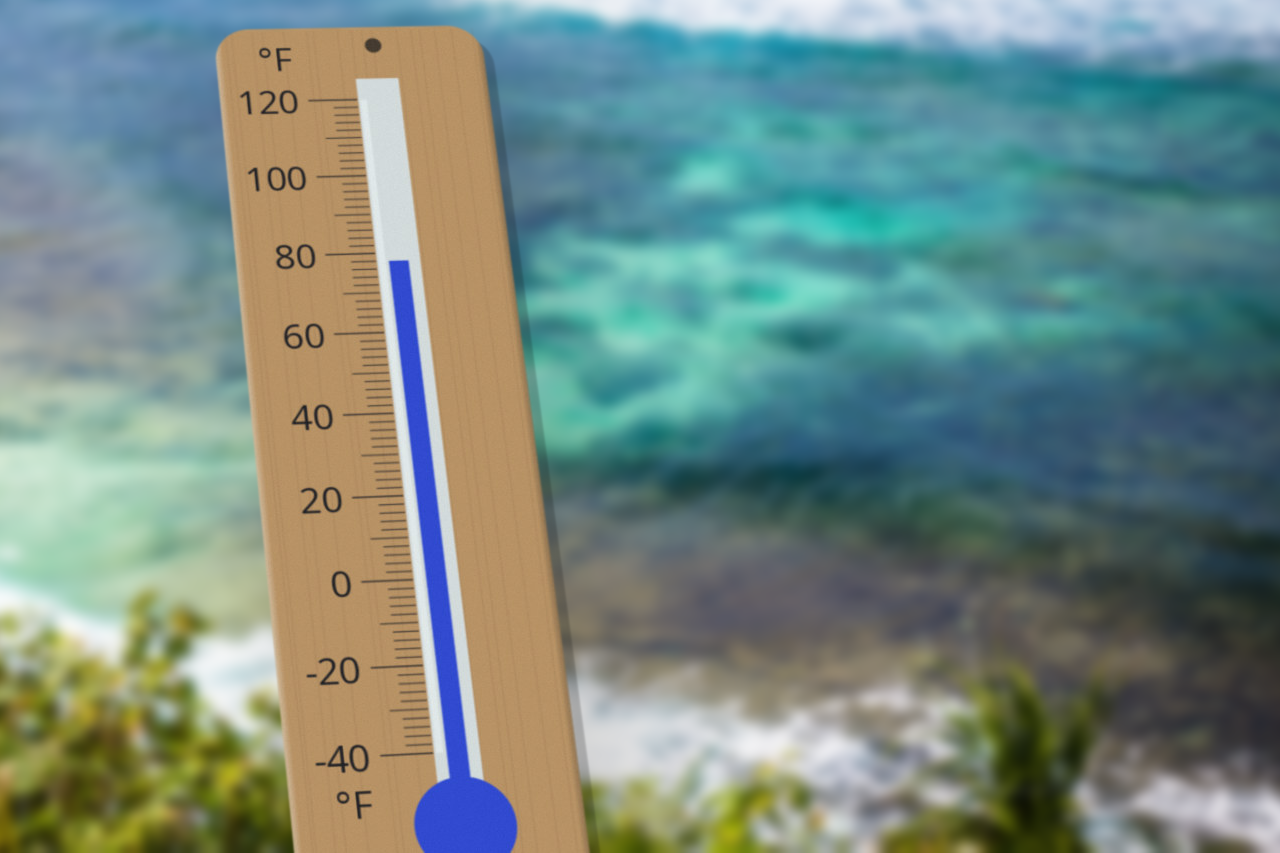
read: 78 °F
